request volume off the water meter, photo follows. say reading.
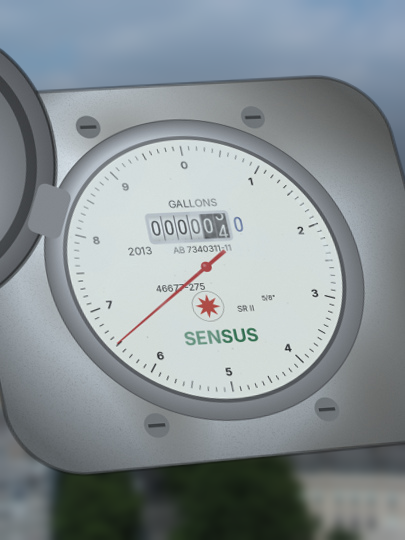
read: 36.5 gal
